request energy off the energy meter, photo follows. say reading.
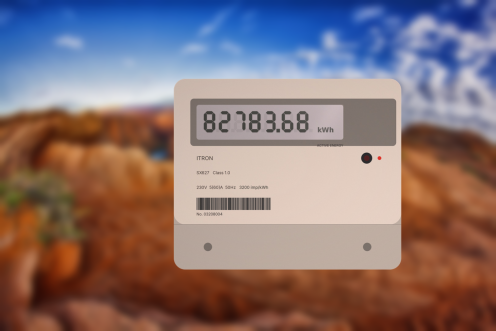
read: 82783.68 kWh
